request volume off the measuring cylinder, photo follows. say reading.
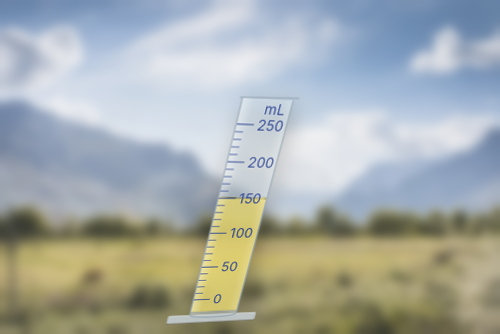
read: 150 mL
